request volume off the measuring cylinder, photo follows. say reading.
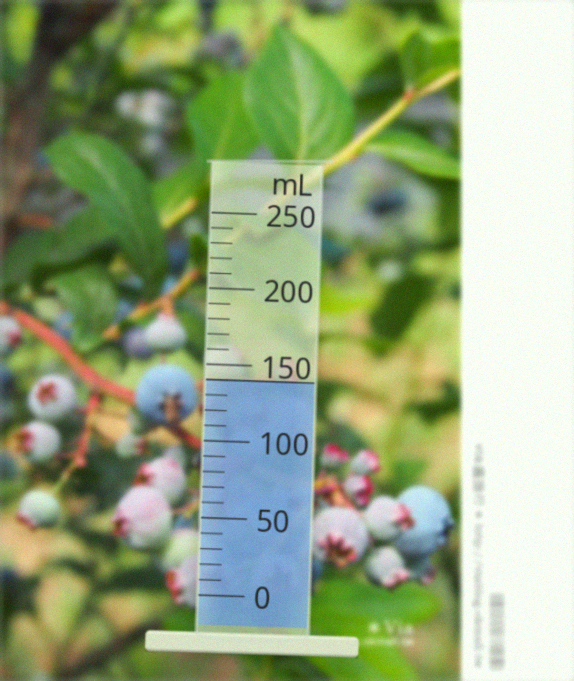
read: 140 mL
